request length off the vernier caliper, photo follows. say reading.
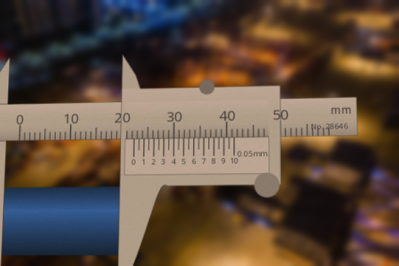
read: 22.4 mm
